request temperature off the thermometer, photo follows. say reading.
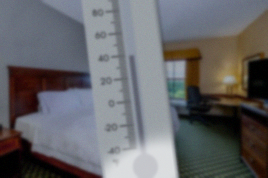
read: 40 °F
